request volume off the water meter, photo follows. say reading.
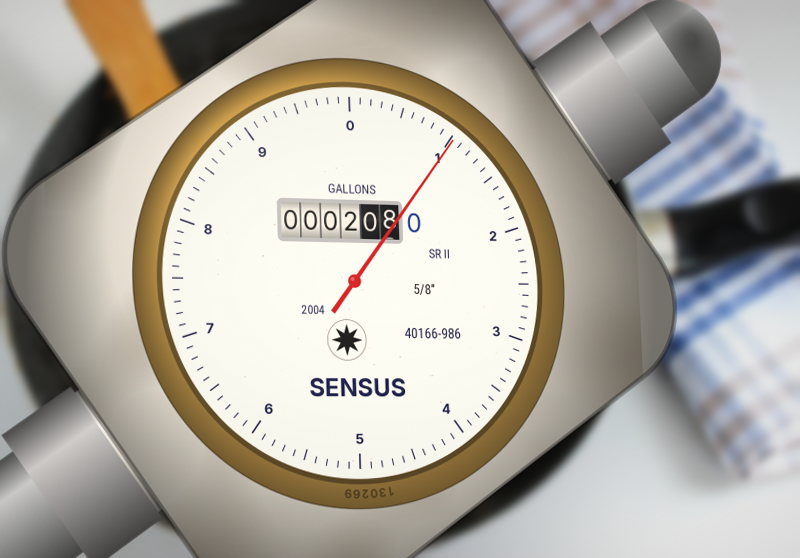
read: 2081.0 gal
